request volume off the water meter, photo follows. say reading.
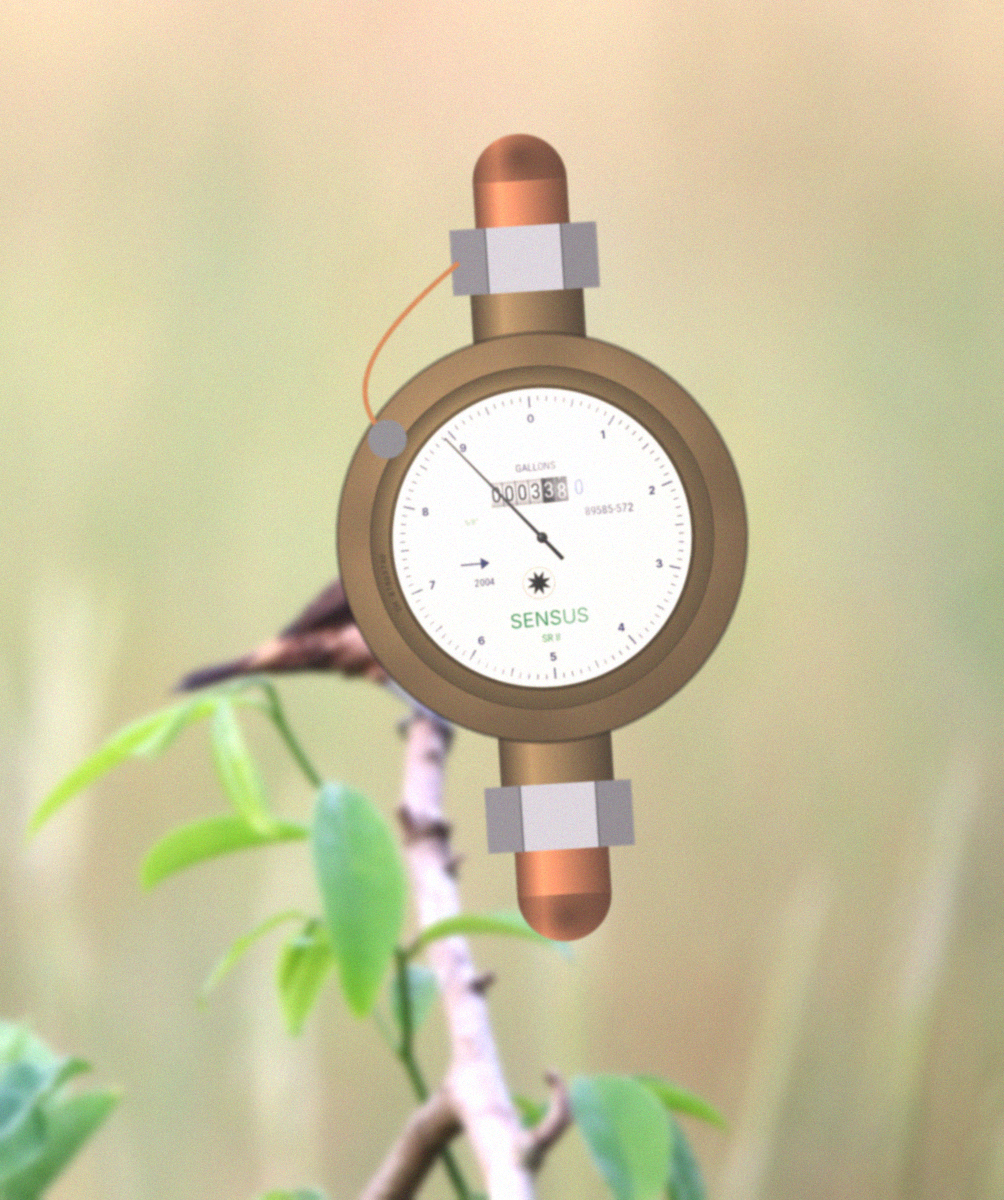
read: 3378.9 gal
